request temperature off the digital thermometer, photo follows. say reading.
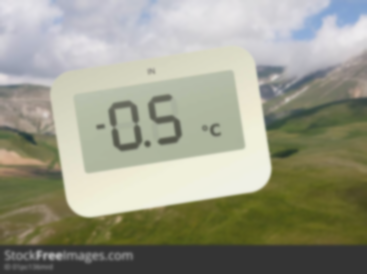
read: -0.5 °C
